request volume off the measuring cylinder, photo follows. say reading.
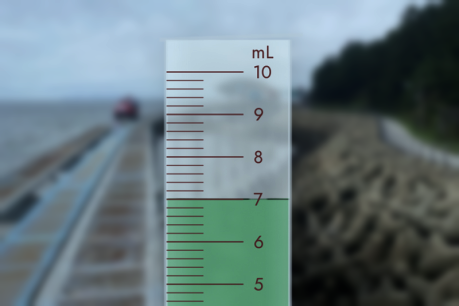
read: 7 mL
